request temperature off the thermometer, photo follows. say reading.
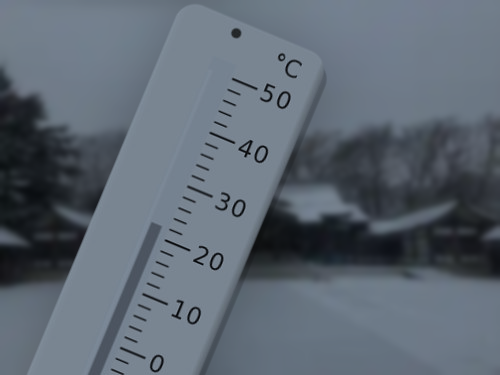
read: 22 °C
